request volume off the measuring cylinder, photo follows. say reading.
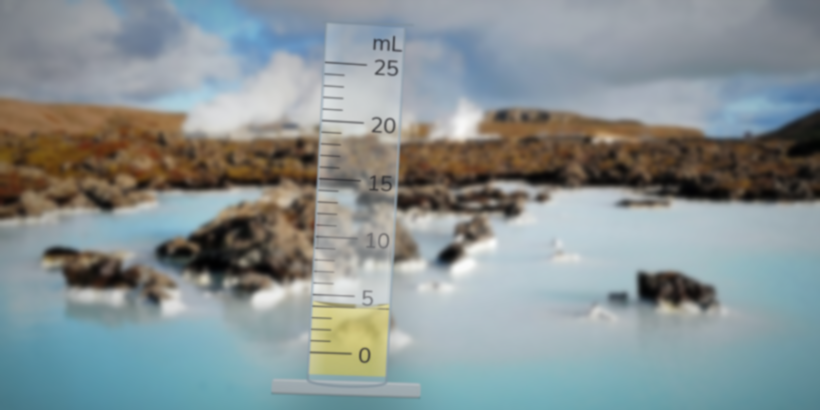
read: 4 mL
